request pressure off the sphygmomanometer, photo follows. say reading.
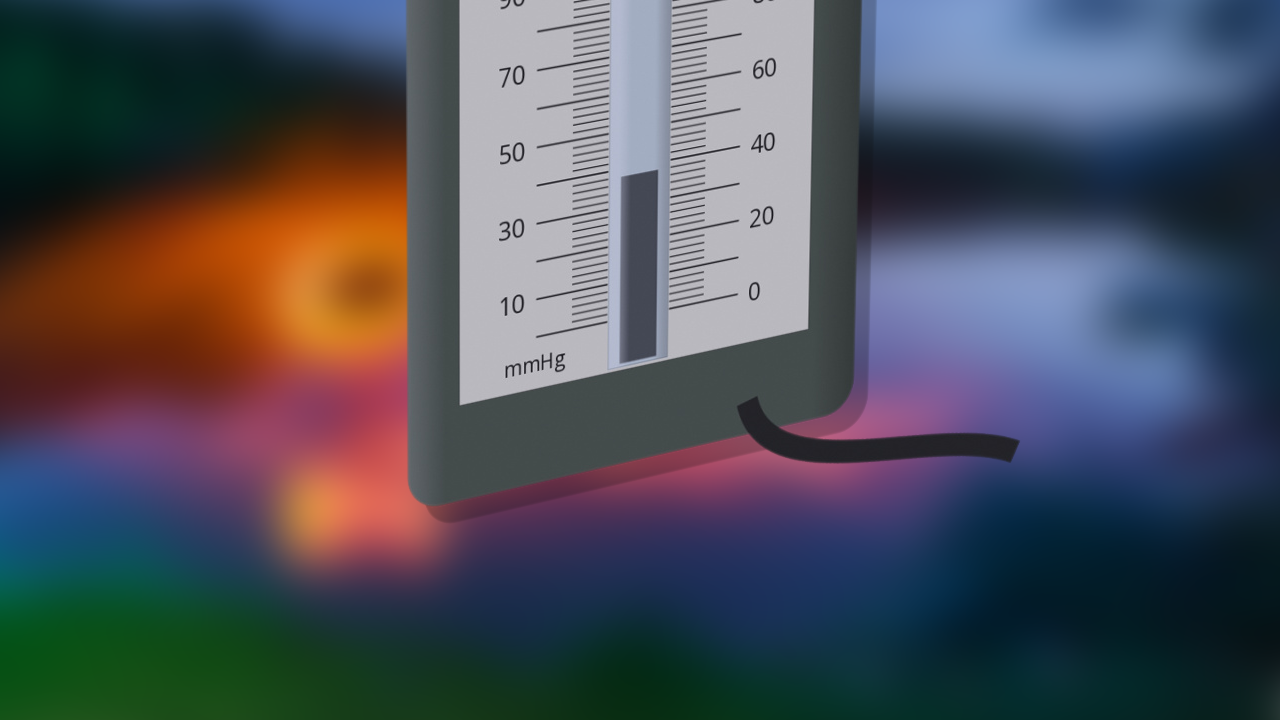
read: 38 mmHg
